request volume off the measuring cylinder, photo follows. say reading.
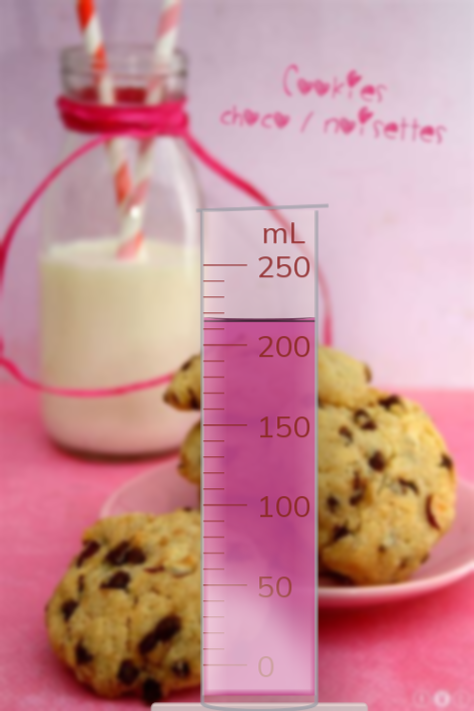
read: 215 mL
